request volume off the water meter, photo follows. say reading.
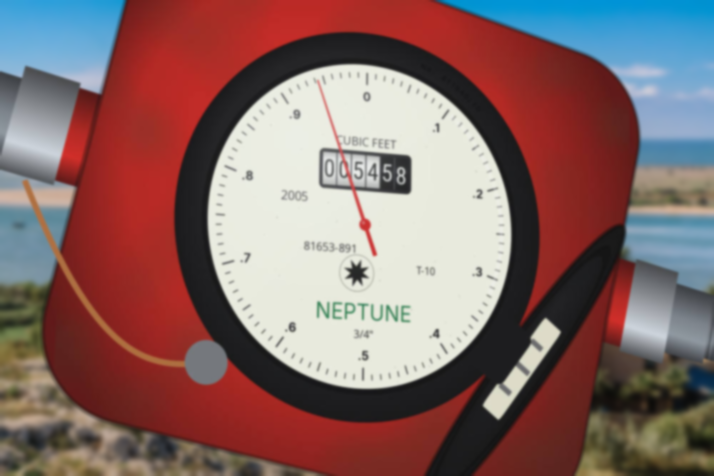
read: 5457.94 ft³
